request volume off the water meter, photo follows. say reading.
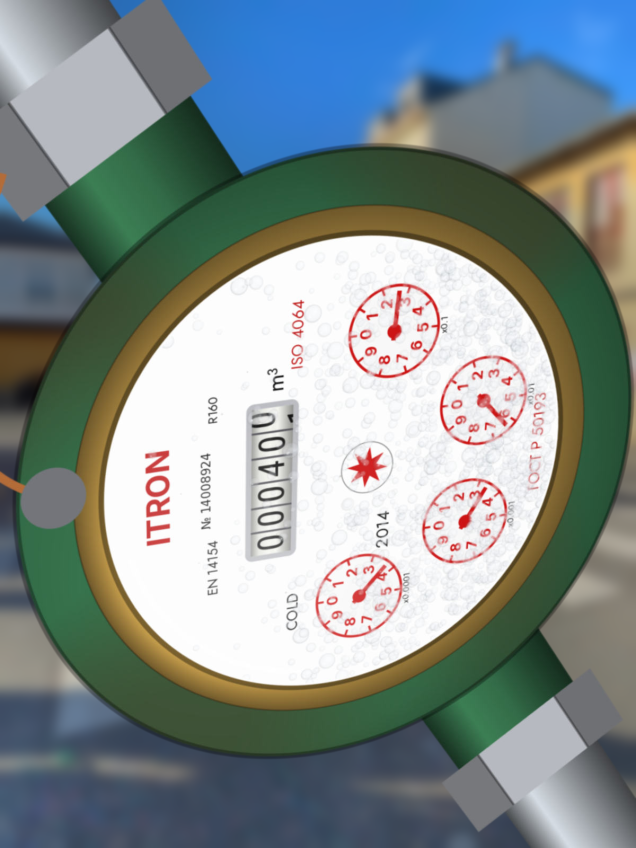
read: 400.2633 m³
